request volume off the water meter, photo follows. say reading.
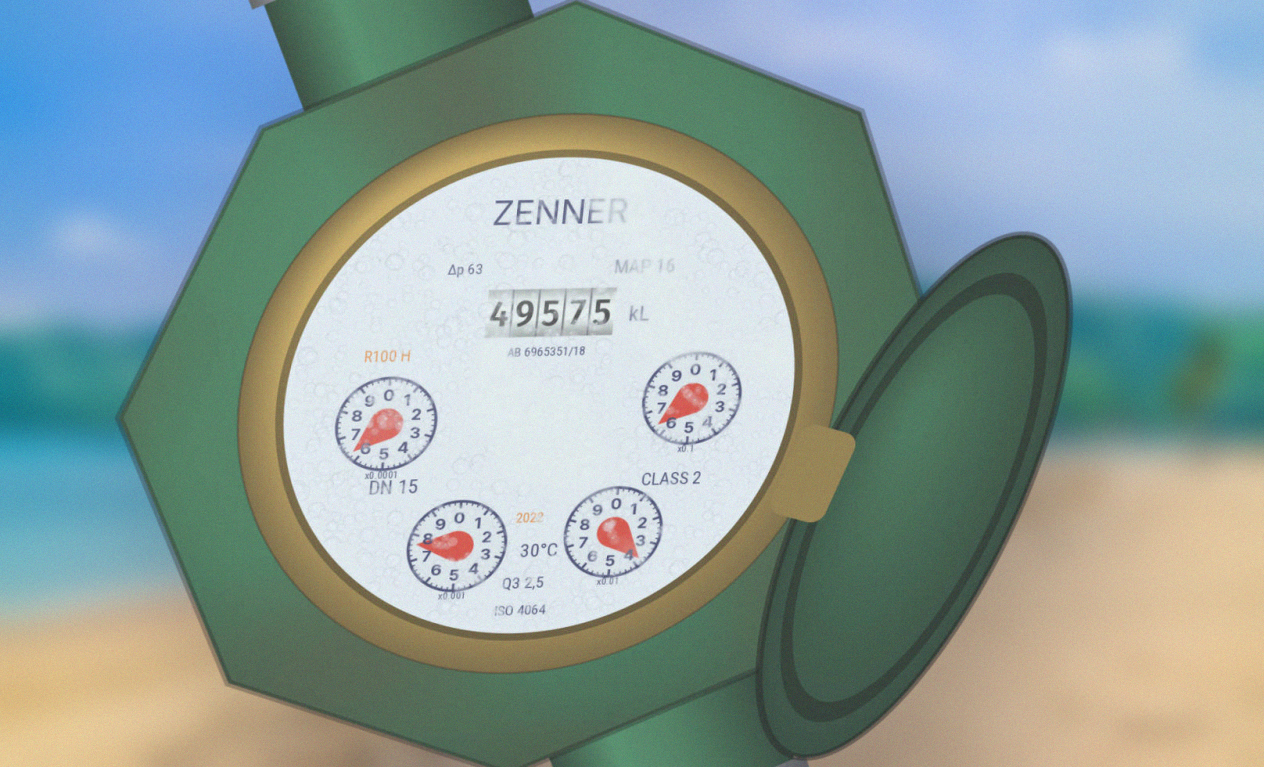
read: 49575.6376 kL
